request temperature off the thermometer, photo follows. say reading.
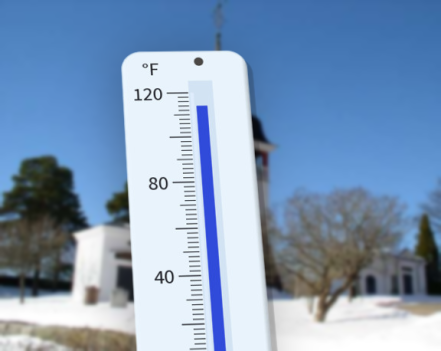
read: 114 °F
